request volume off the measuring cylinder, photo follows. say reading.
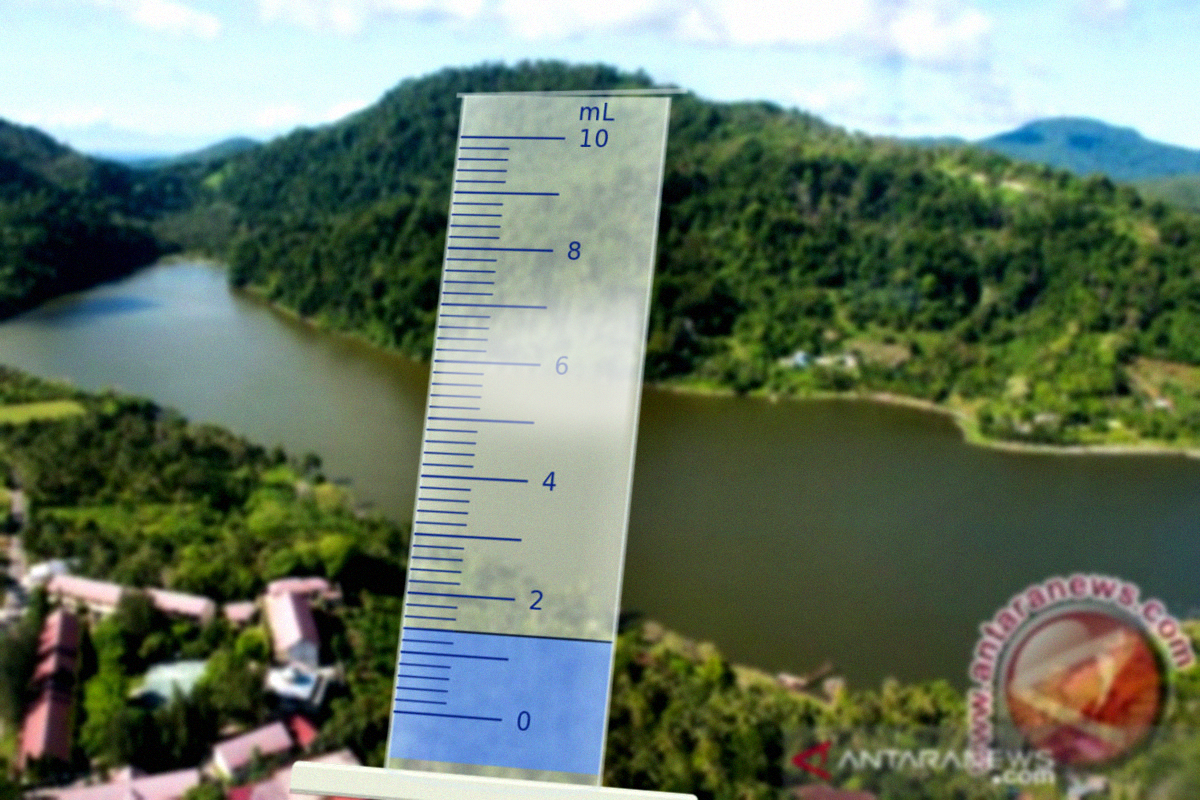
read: 1.4 mL
